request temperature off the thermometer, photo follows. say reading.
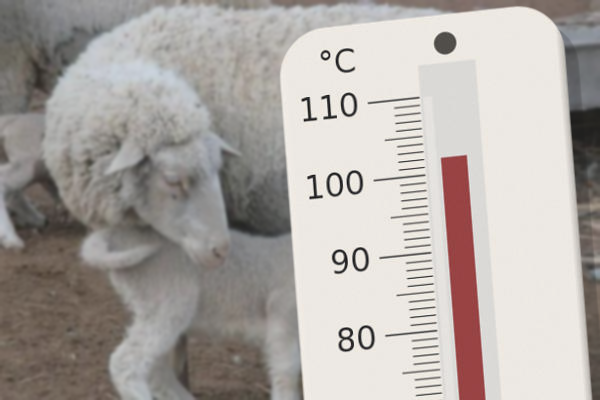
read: 102 °C
